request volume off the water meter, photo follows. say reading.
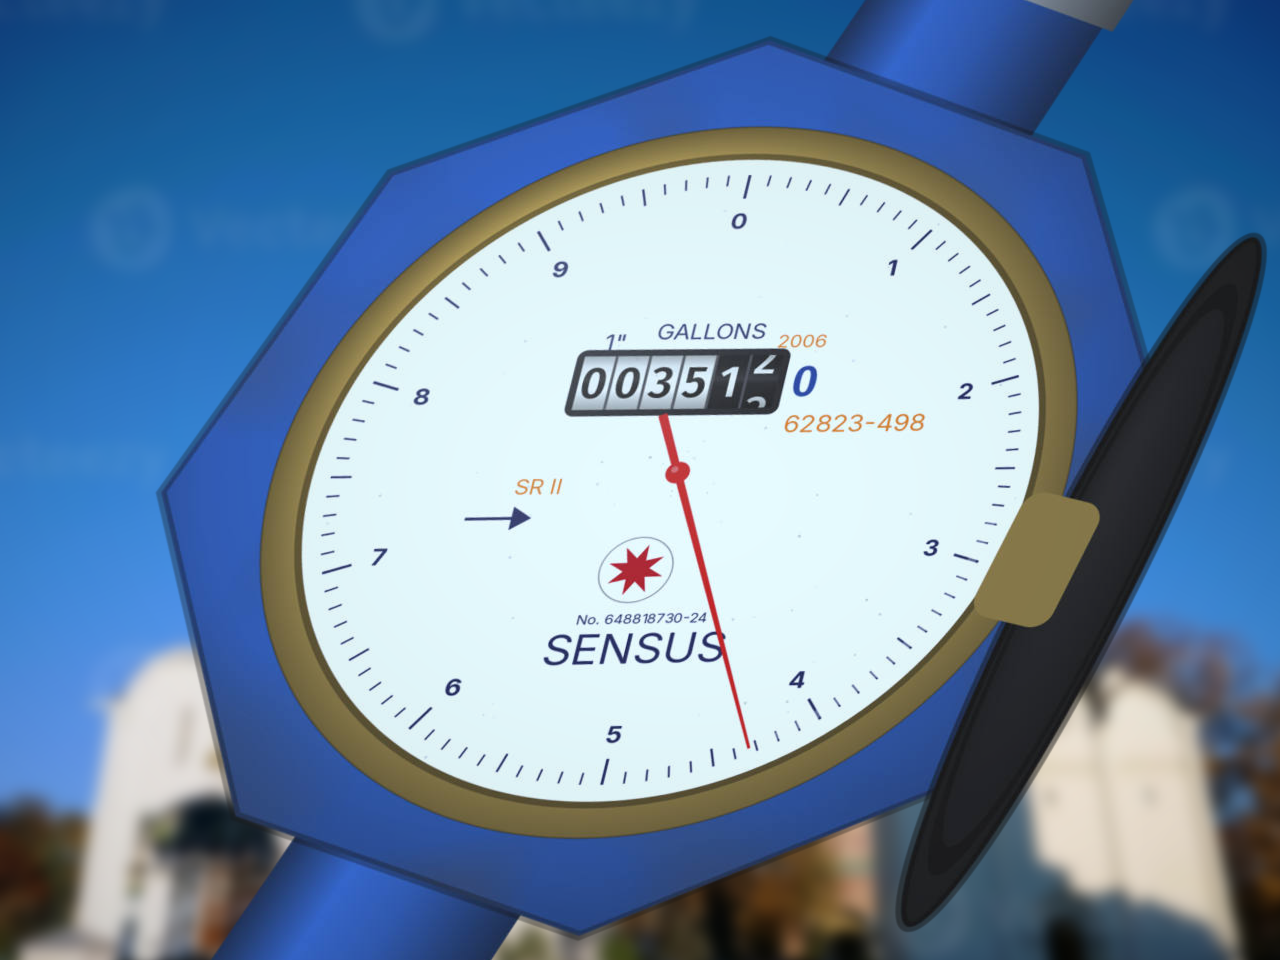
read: 35124.3 gal
